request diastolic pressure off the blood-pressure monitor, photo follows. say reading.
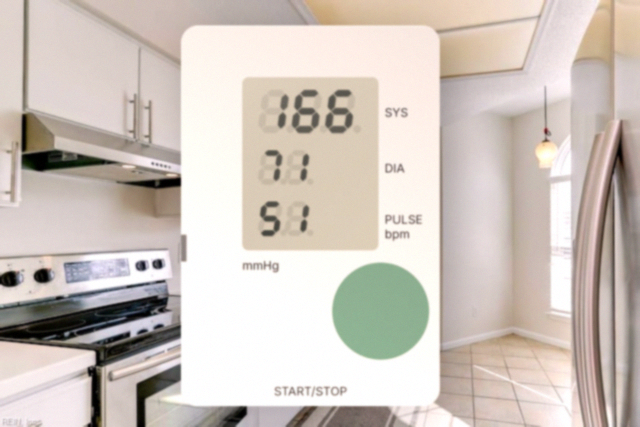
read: 71 mmHg
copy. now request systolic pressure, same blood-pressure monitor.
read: 166 mmHg
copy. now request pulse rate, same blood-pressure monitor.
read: 51 bpm
